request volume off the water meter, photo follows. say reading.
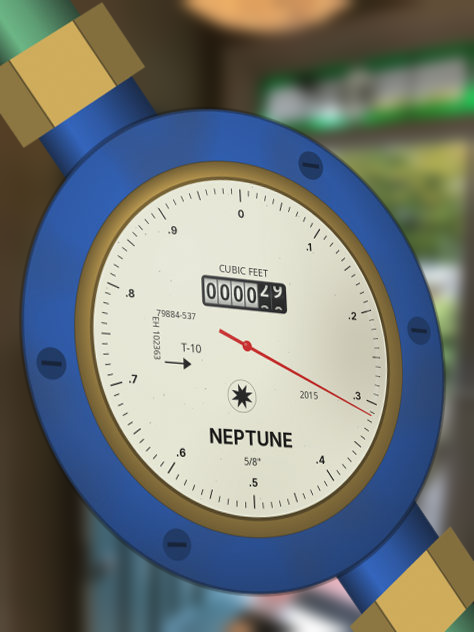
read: 29.31 ft³
